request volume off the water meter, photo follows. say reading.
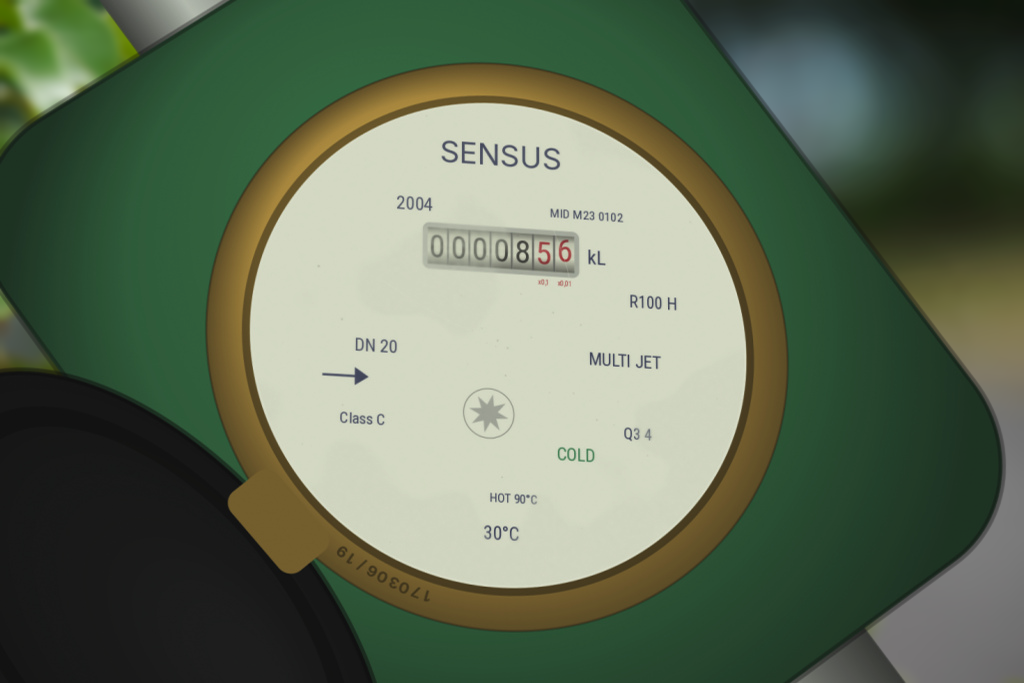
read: 8.56 kL
